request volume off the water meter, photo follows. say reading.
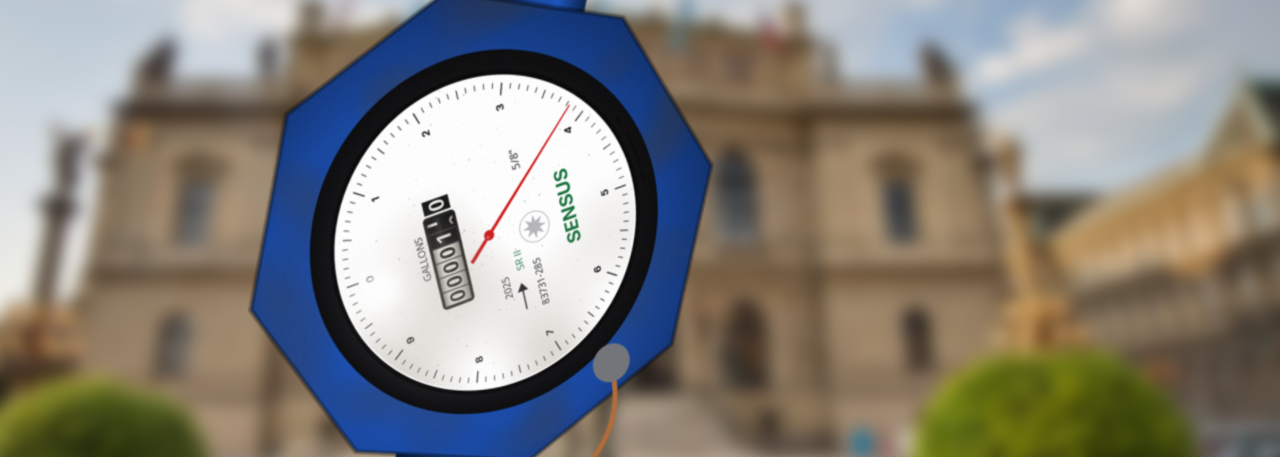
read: 113.8 gal
